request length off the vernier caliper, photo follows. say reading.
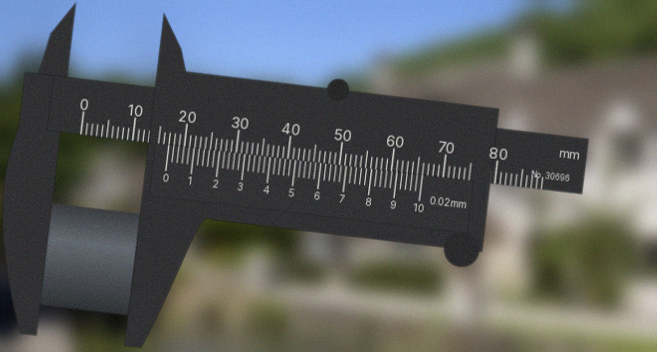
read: 17.0 mm
